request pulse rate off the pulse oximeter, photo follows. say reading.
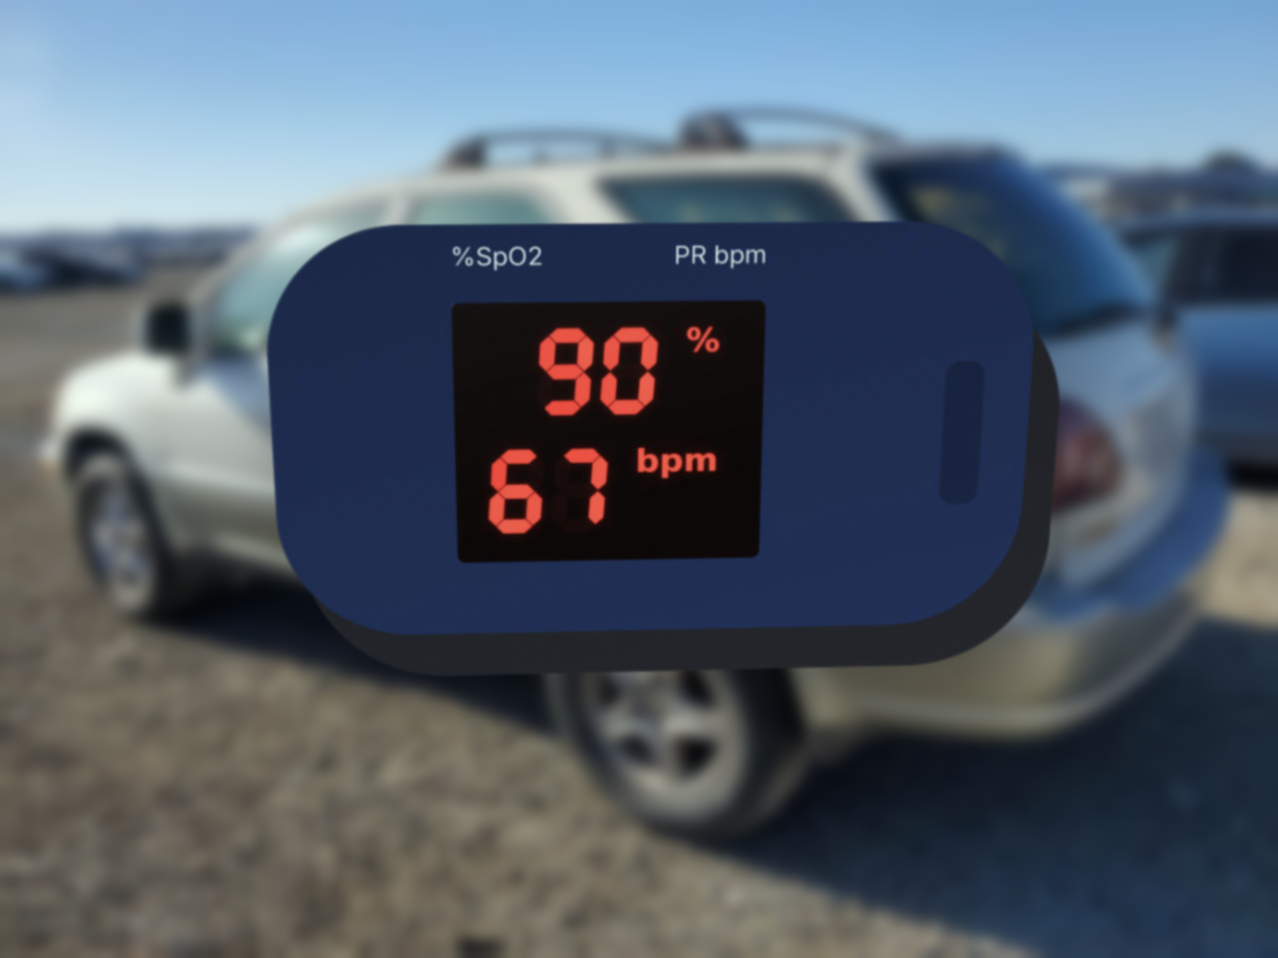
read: 67 bpm
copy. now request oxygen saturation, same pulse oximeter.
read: 90 %
